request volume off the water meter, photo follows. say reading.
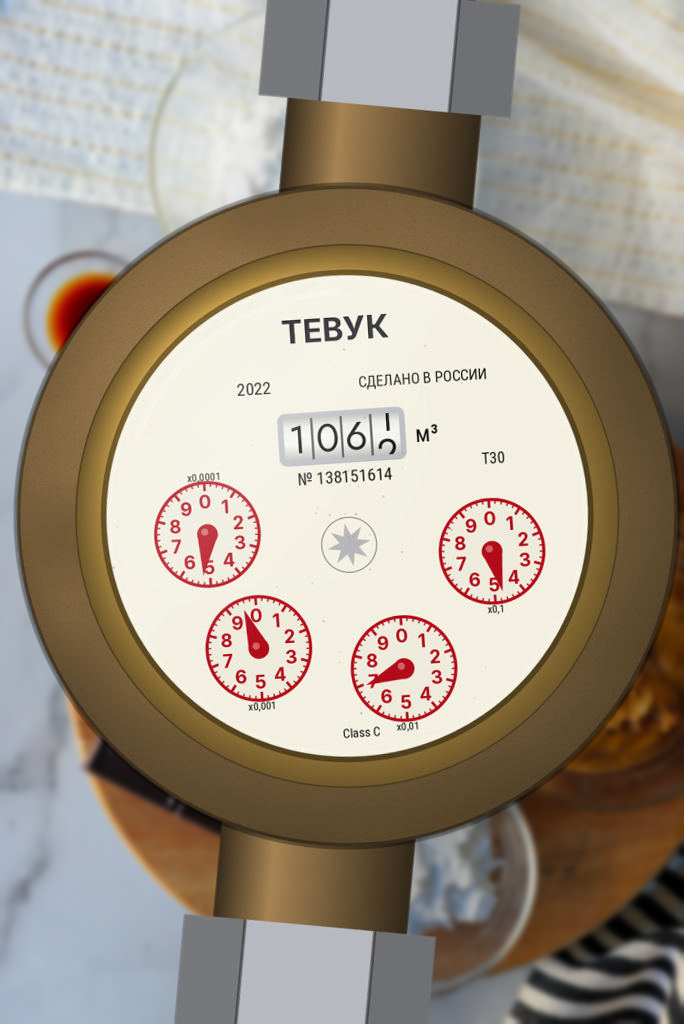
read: 1061.4695 m³
